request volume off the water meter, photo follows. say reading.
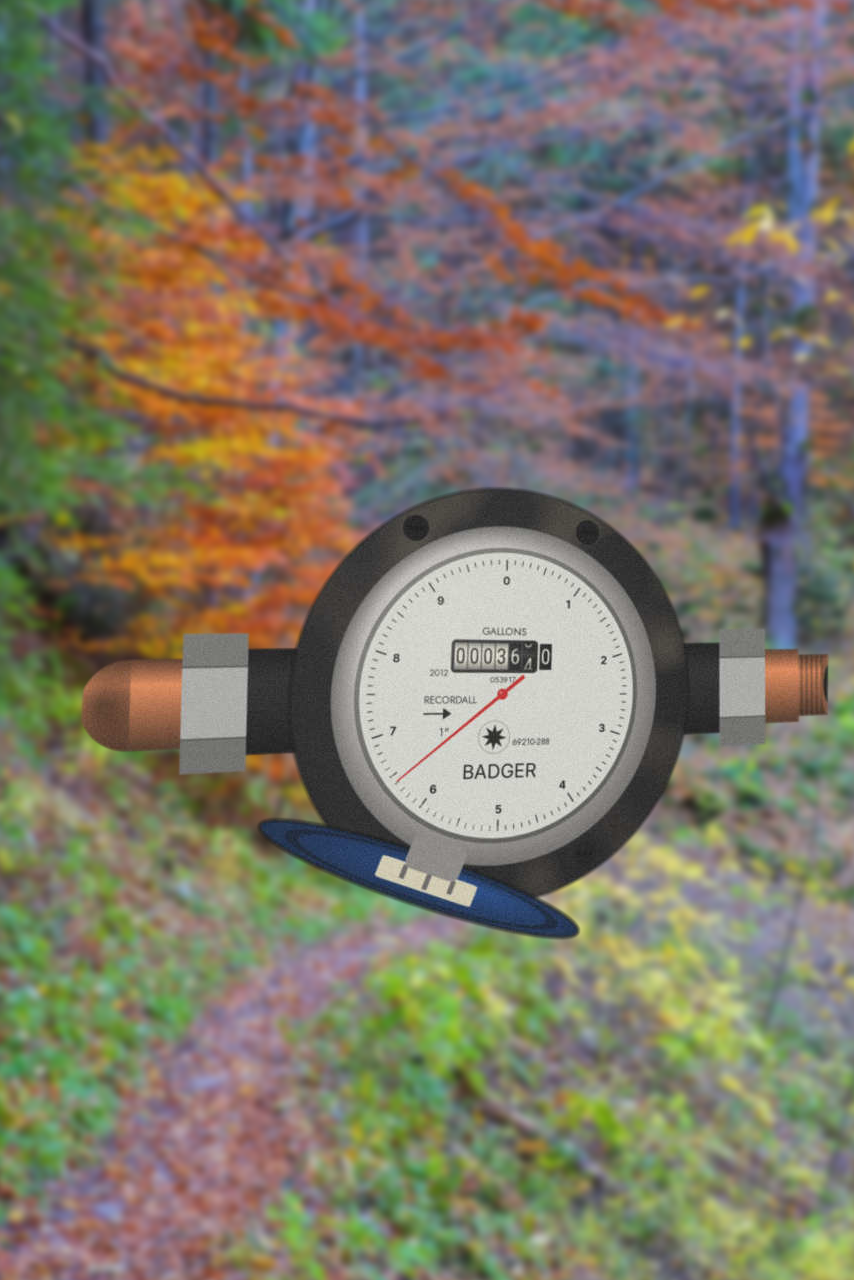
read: 3636.4 gal
